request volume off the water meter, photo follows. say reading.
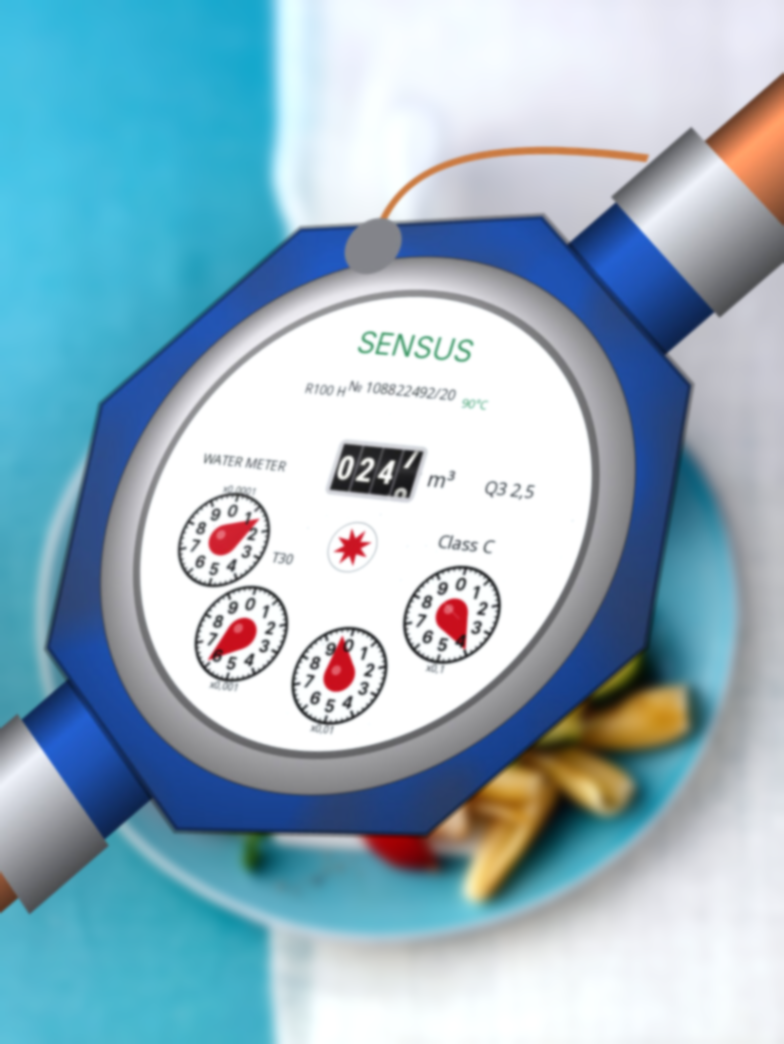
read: 247.3961 m³
